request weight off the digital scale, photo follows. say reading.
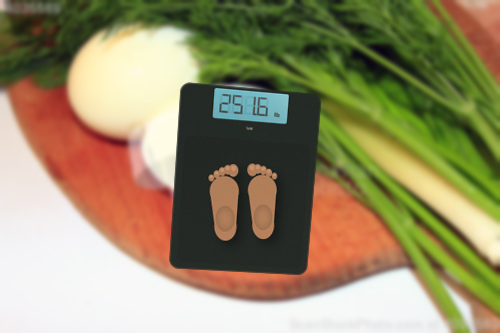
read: 251.6 lb
